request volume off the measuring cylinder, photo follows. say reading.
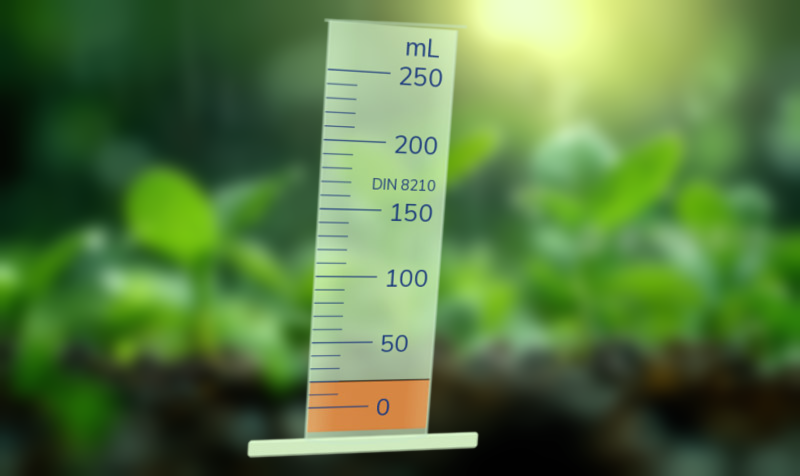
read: 20 mL
